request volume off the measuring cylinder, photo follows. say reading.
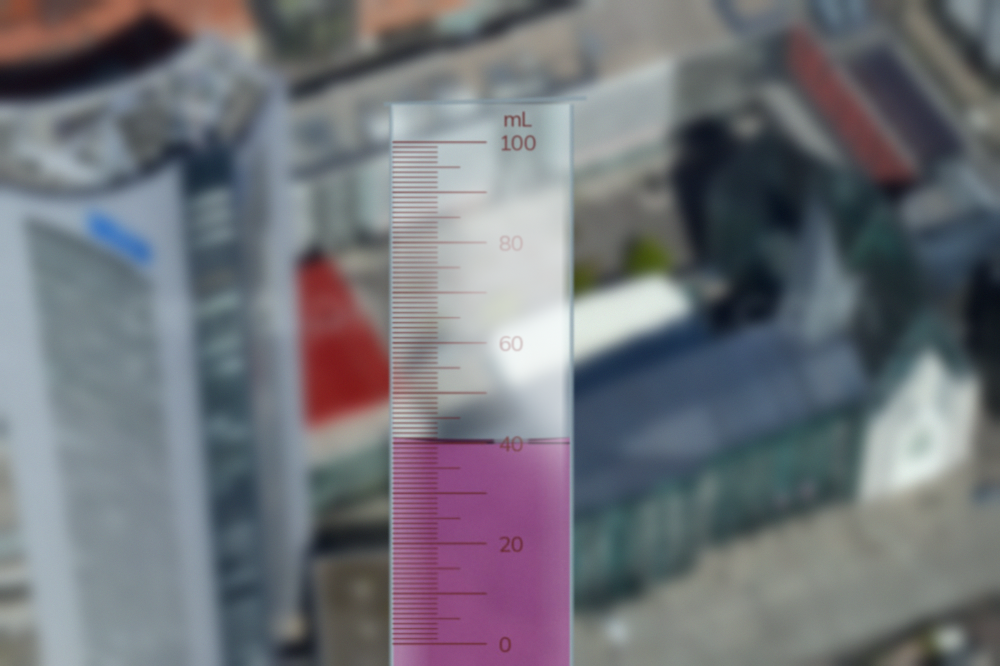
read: 40 mL
